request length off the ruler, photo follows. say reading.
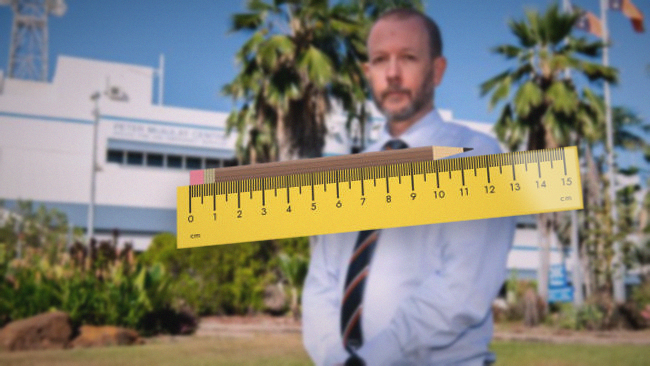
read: 11.5 cm
